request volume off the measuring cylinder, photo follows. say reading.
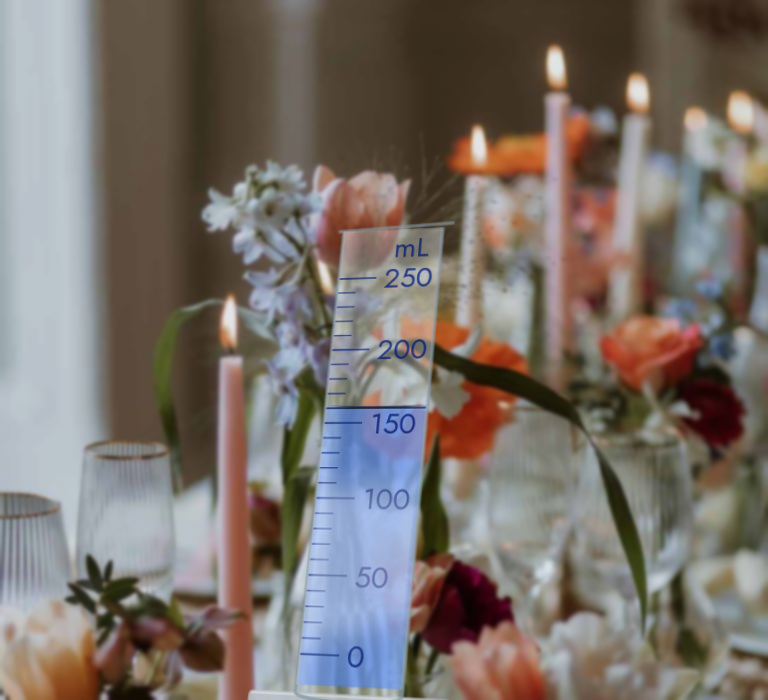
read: 160 mL
